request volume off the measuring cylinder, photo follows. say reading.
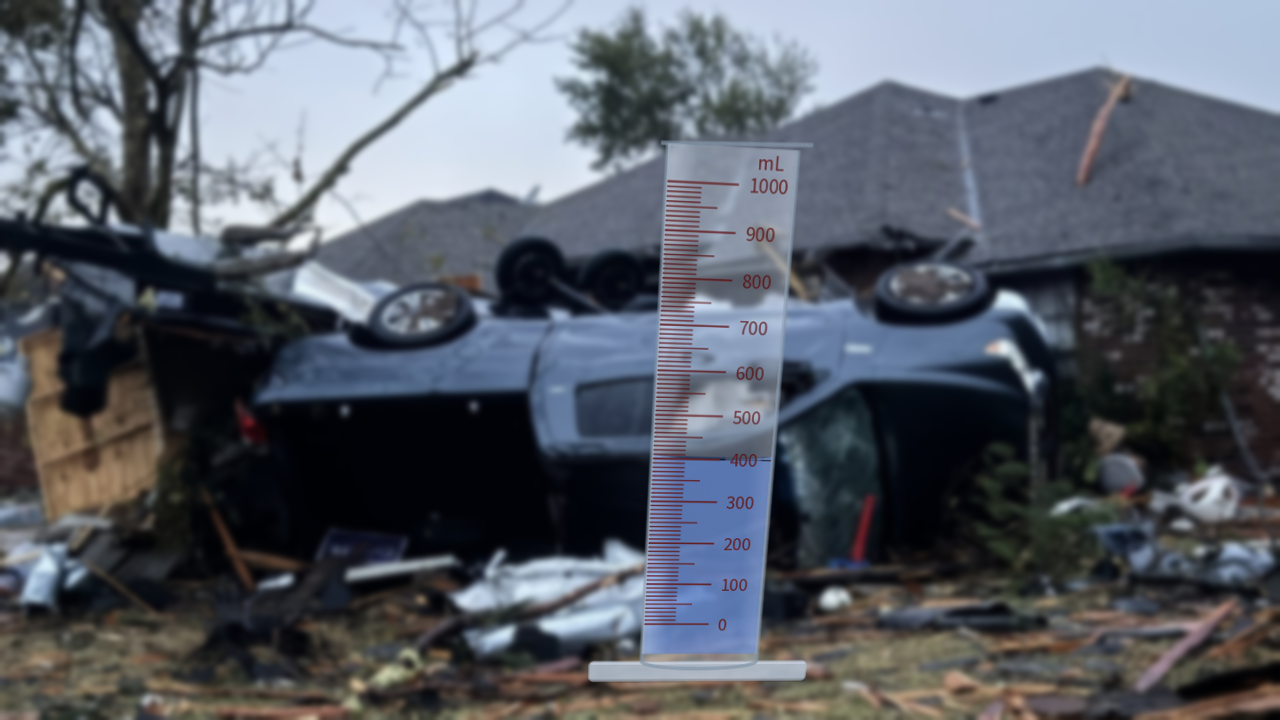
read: 400 mL
